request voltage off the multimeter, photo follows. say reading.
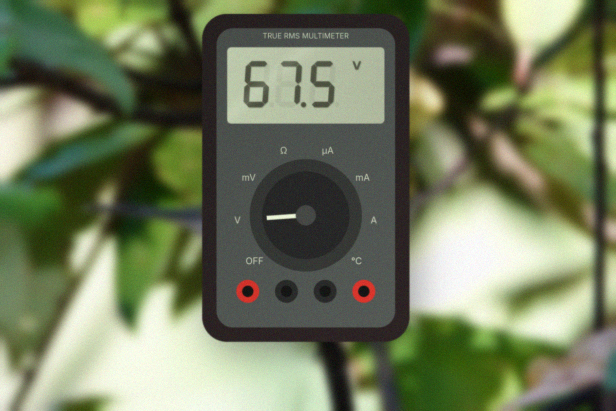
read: 67.5 V
